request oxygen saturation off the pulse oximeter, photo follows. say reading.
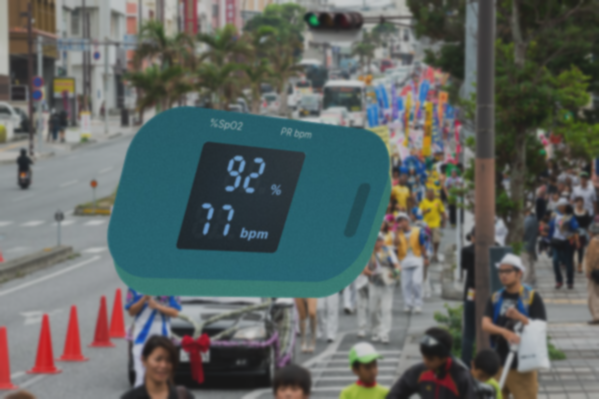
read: 92 %
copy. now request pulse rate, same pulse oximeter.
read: 77 bpm
